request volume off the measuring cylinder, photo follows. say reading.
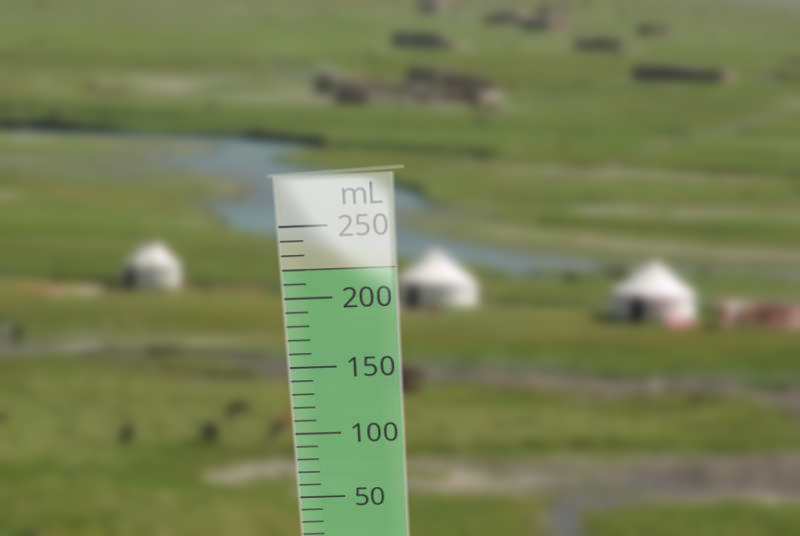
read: 220 mL
